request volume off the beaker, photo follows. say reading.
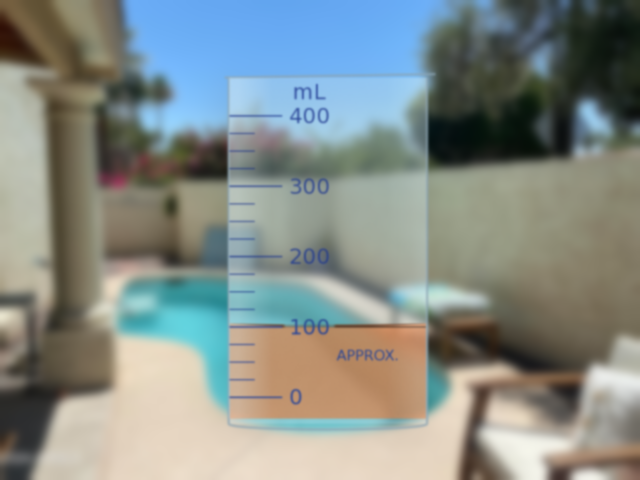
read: 100 mL
